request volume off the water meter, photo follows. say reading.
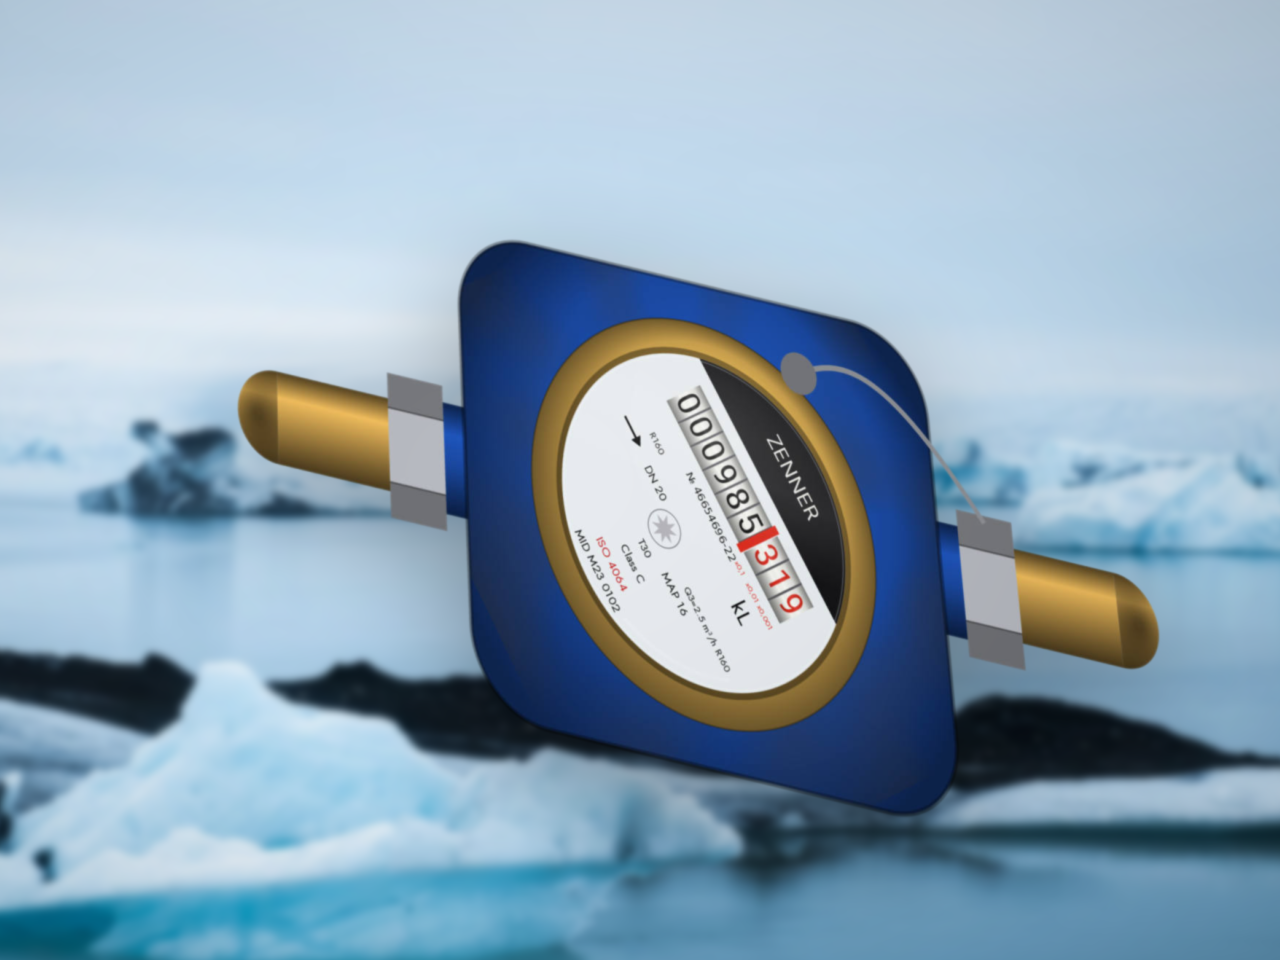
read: 985.319 kL
